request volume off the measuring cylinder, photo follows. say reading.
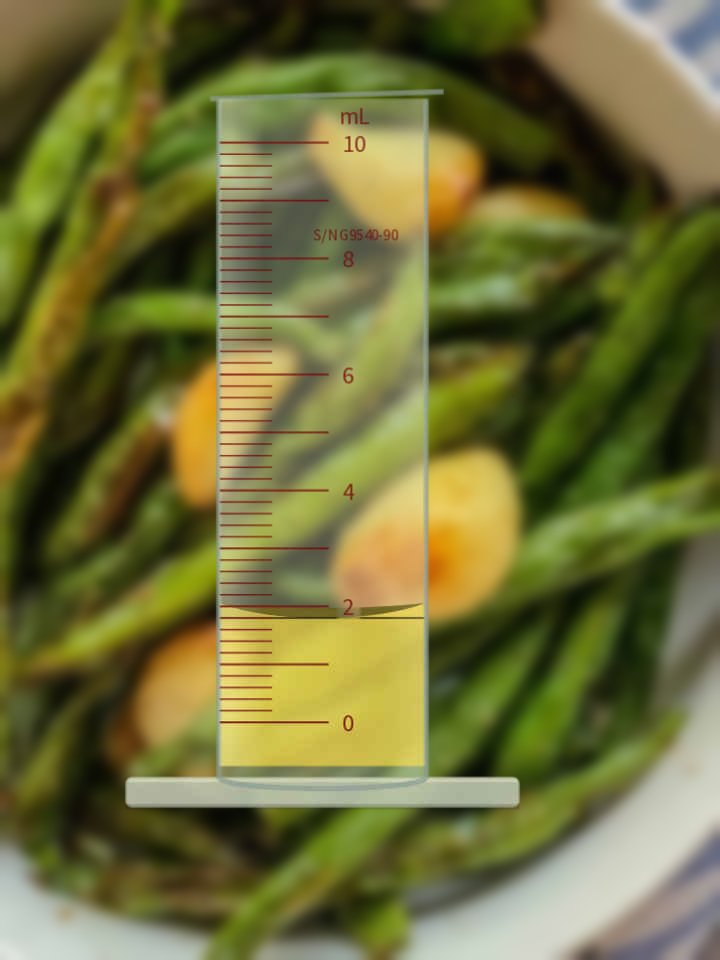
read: 1.8 mL
